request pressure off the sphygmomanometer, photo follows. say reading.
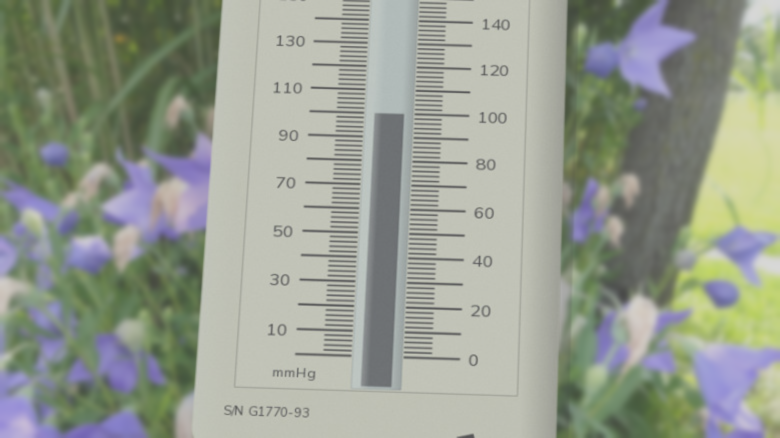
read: 100 mmHg
